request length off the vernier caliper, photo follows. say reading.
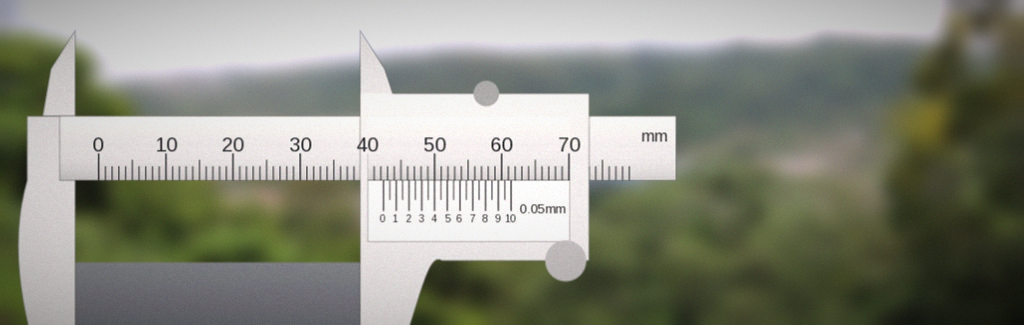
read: 42.4 mm
